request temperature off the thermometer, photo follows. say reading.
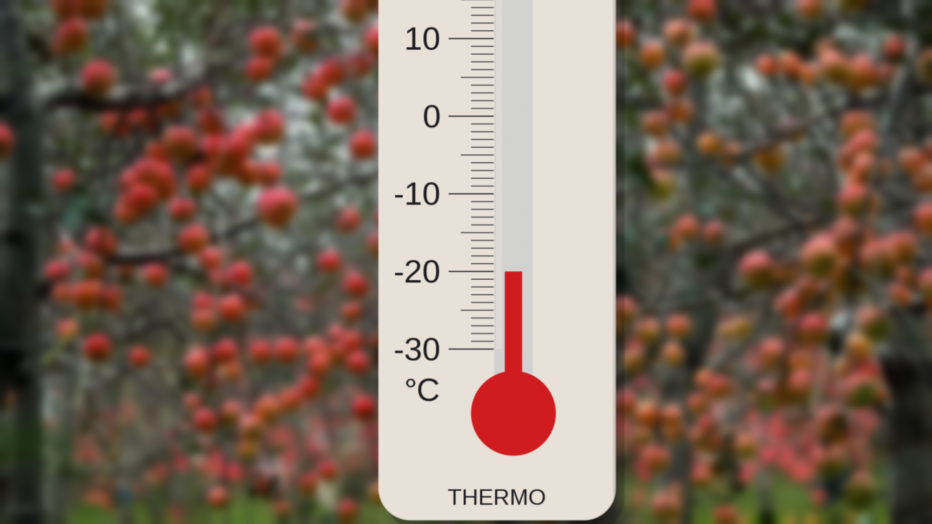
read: -20 °C
